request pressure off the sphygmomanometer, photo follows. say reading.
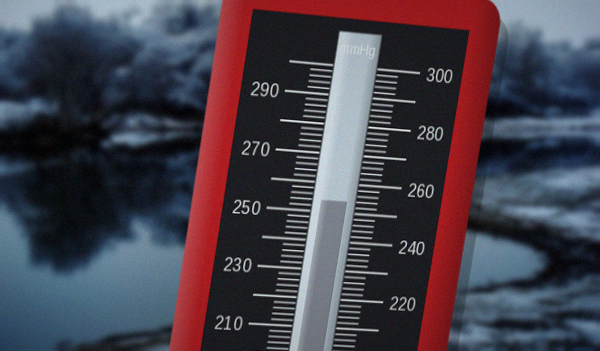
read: 254 mmHg
